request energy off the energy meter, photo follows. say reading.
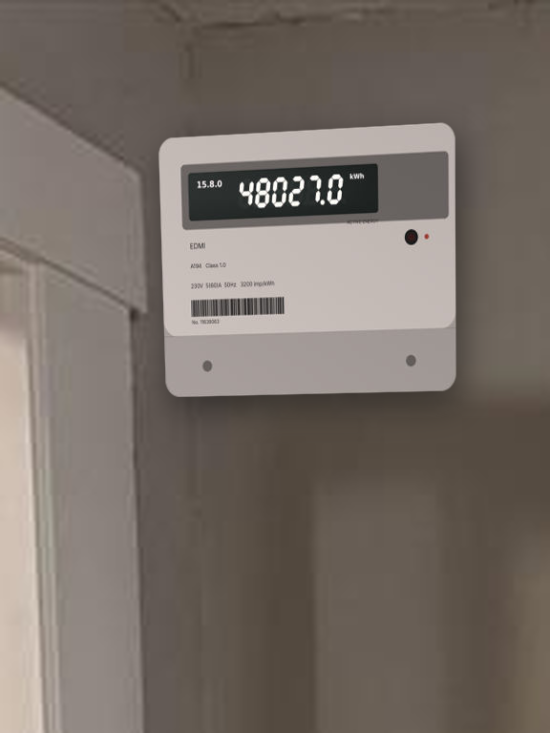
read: 48027.0 kWh
